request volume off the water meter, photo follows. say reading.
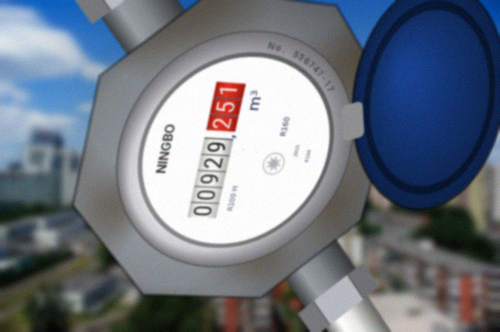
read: 929.251 m³
